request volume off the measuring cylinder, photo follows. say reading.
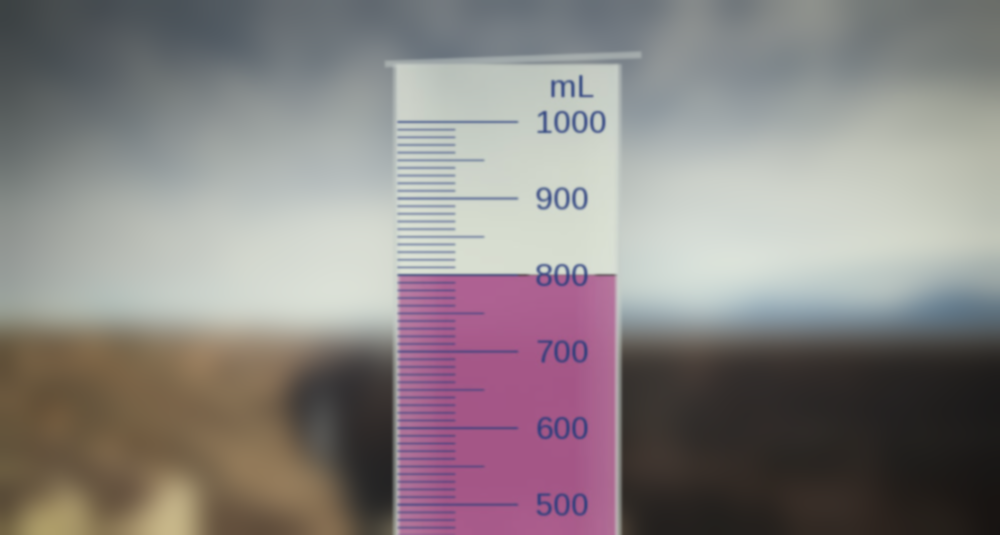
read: 800 mL
